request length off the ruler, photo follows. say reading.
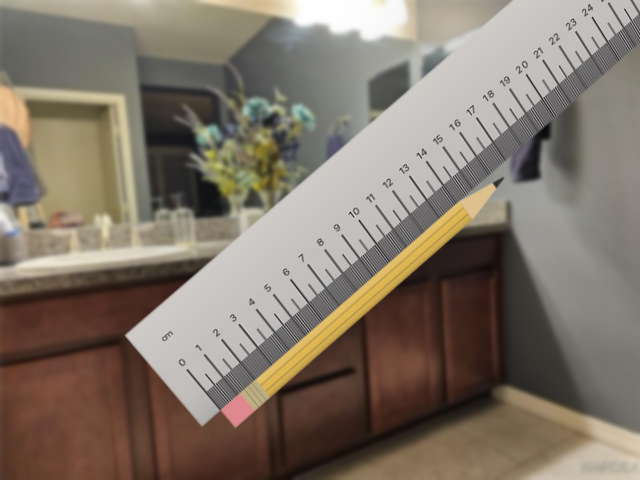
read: 16.5 cm
